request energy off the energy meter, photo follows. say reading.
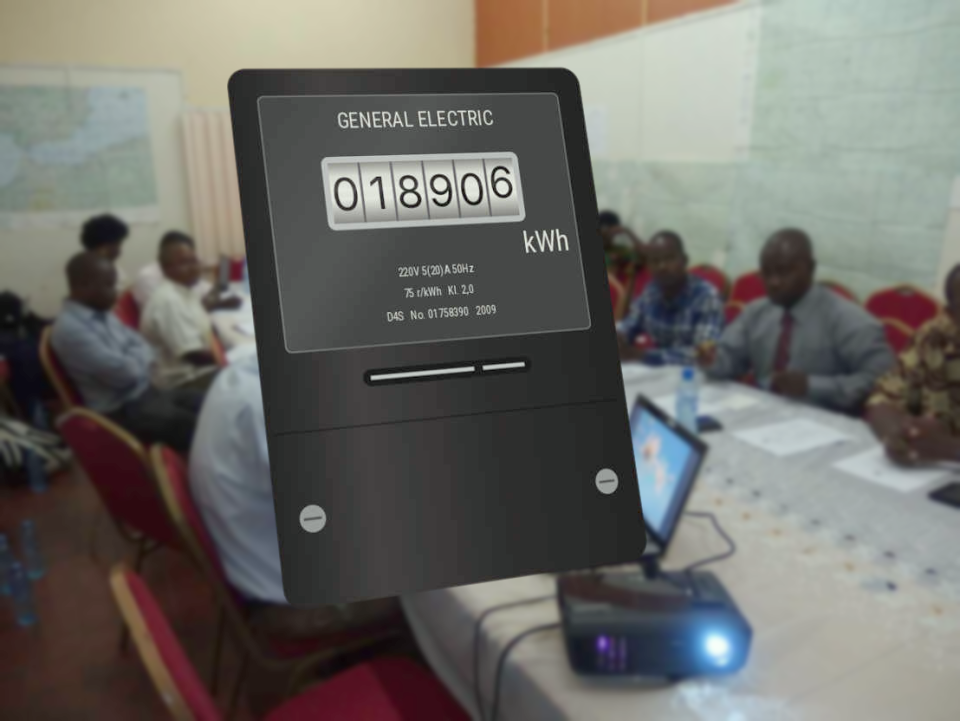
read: 18906 kWh
